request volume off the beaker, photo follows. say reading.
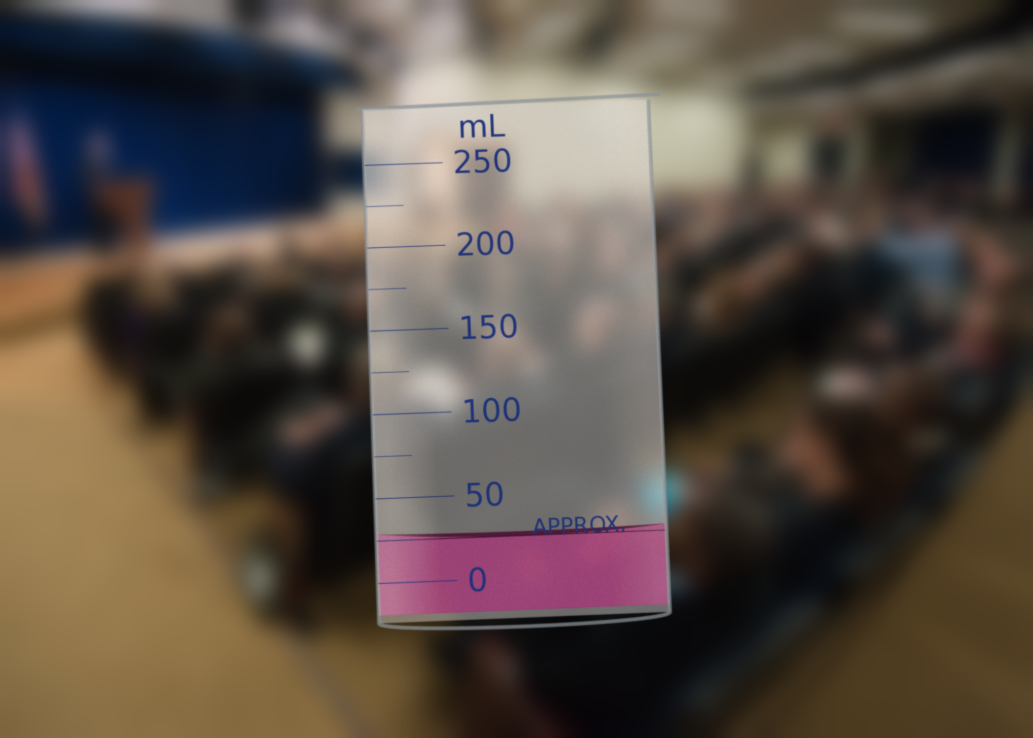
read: 25 mL
